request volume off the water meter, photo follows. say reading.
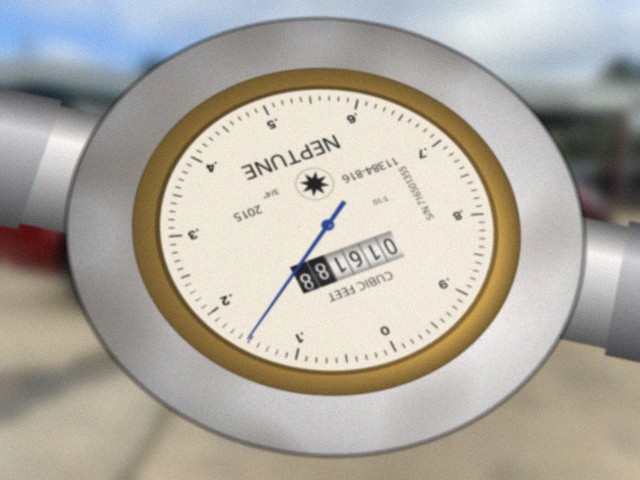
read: 16188.15 ft³
